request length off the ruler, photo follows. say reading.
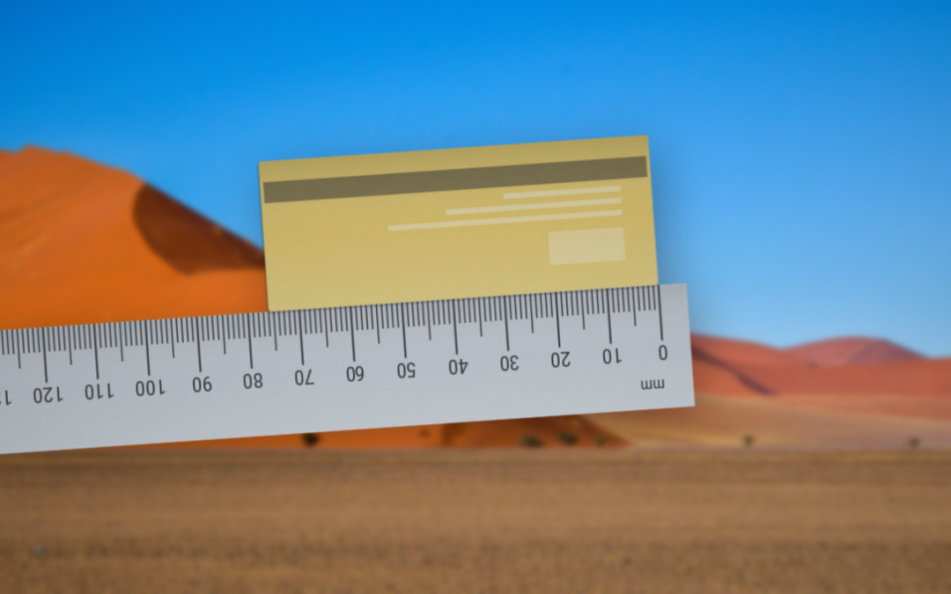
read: 76 mm
